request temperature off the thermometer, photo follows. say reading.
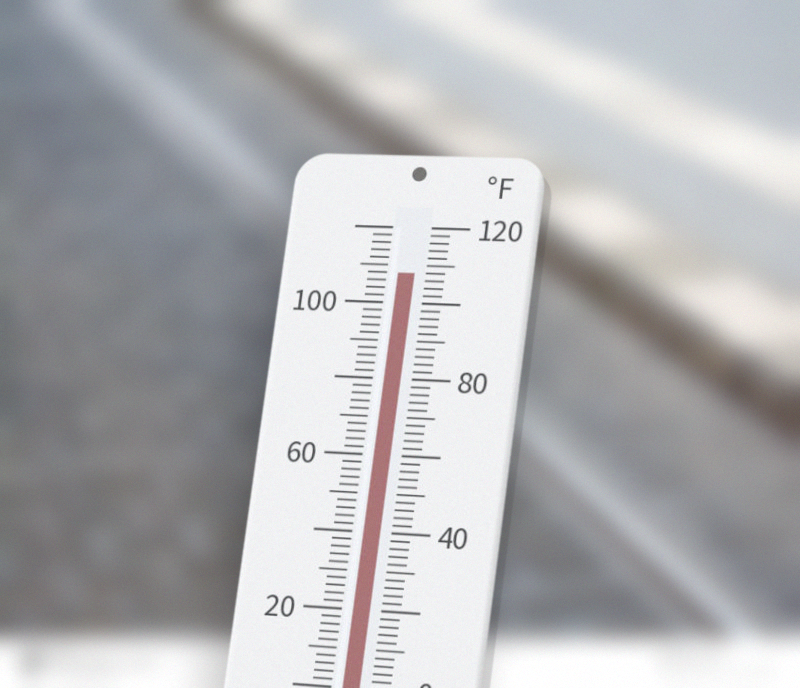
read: 108 °F
